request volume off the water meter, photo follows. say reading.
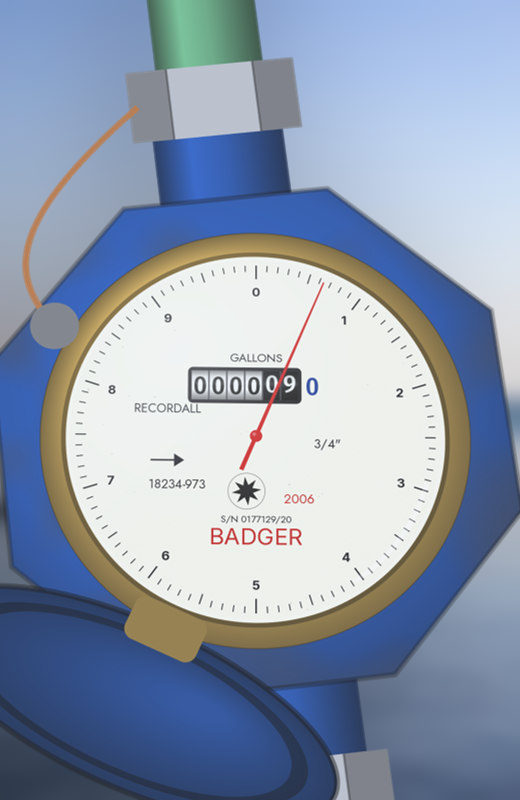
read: 90.6 gal
